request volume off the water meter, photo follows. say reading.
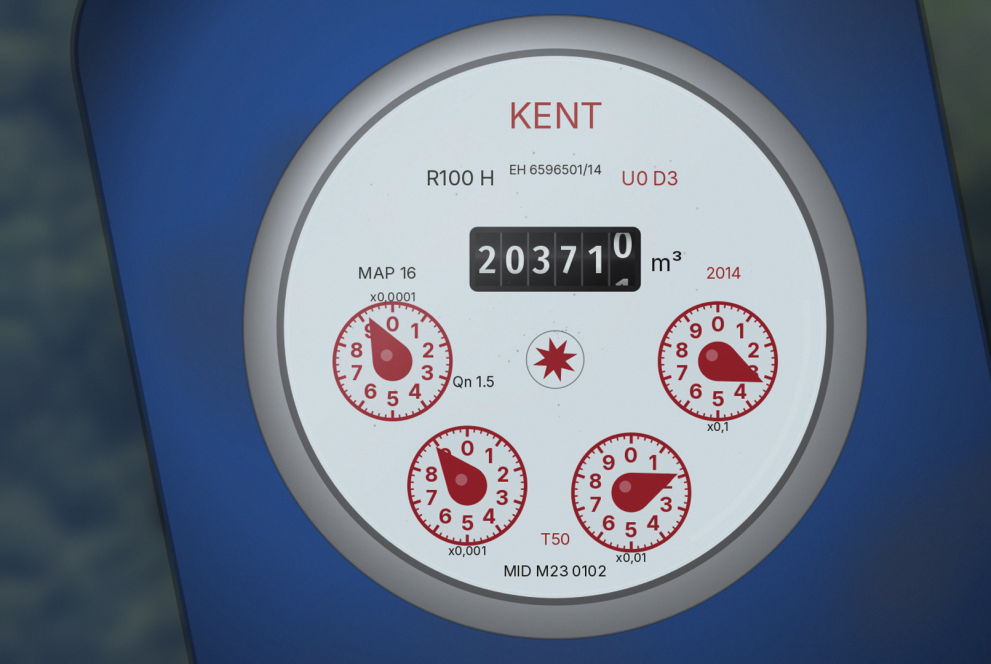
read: 203710.3189 m³
